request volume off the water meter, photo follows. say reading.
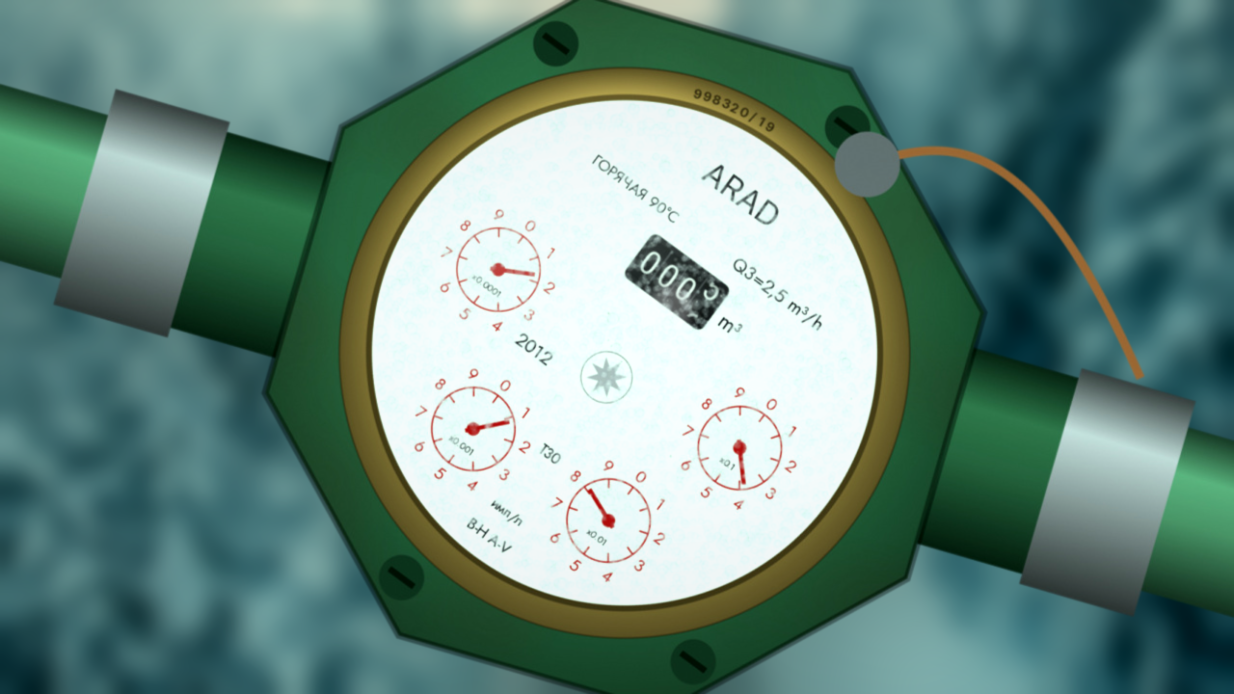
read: 5.3811 m³
